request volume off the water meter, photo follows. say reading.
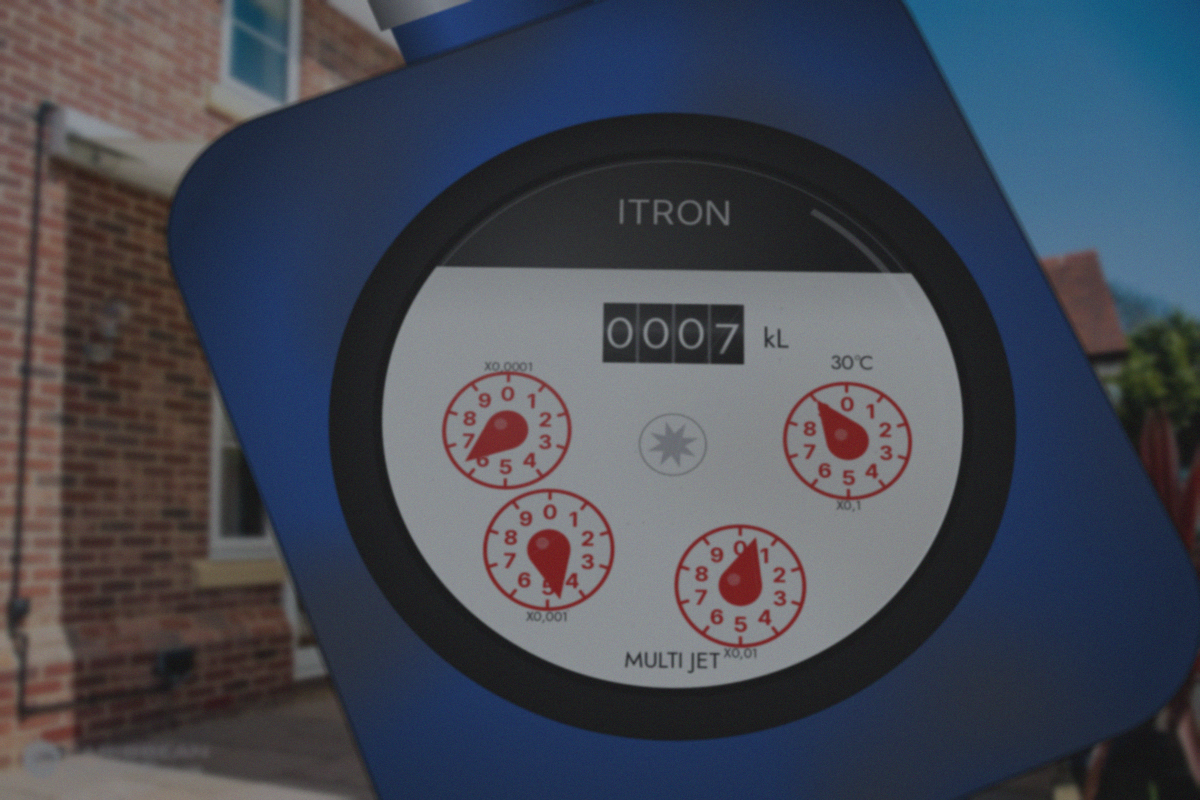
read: 6.9046 kL
